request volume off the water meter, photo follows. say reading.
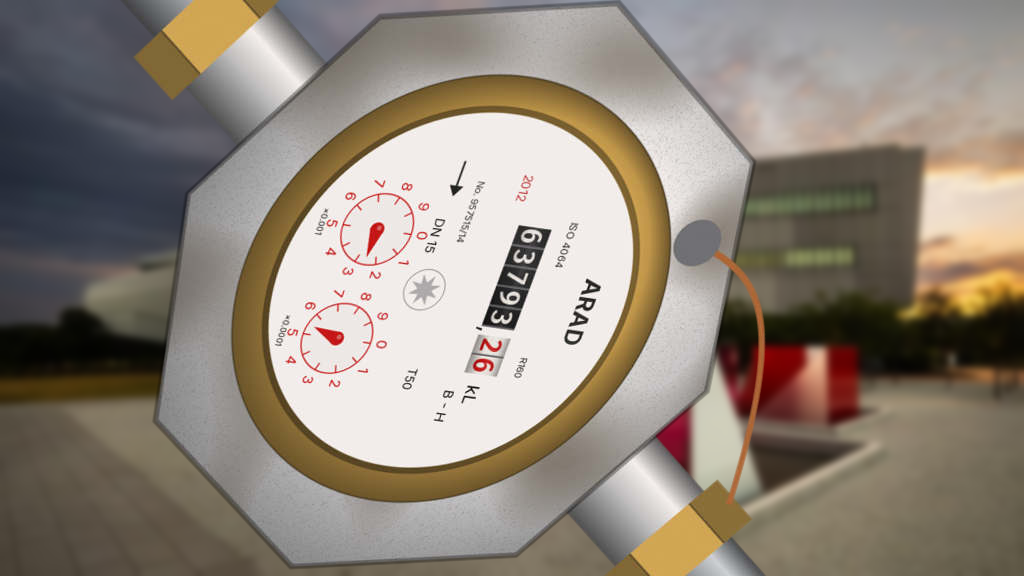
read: 63793.2625 kL
